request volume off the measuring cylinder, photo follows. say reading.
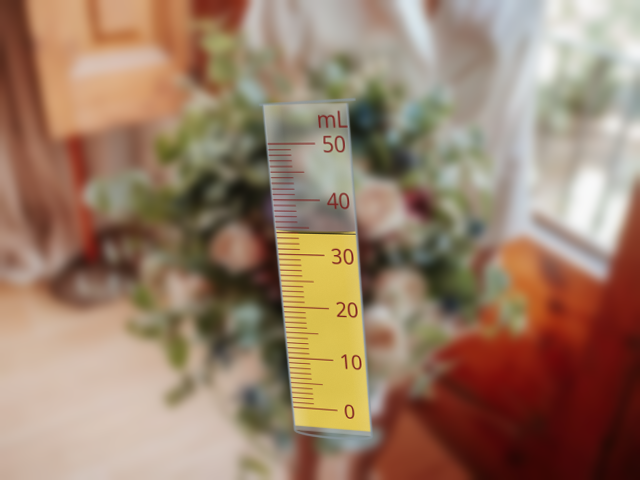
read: 34 mL
